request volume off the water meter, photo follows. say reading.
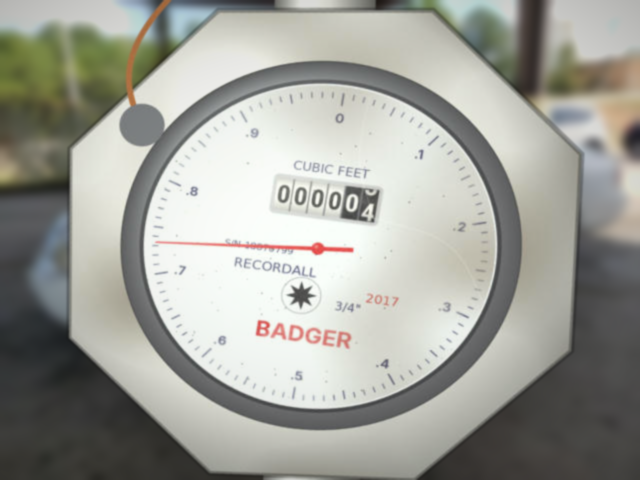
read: 3.73 ft³
